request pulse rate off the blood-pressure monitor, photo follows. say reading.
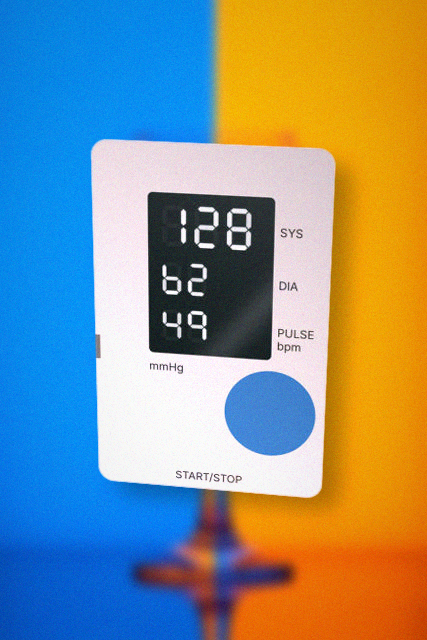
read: 49 bpm
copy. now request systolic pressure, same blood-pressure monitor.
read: 128 mmHg
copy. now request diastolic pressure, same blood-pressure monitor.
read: 62 mmHg
